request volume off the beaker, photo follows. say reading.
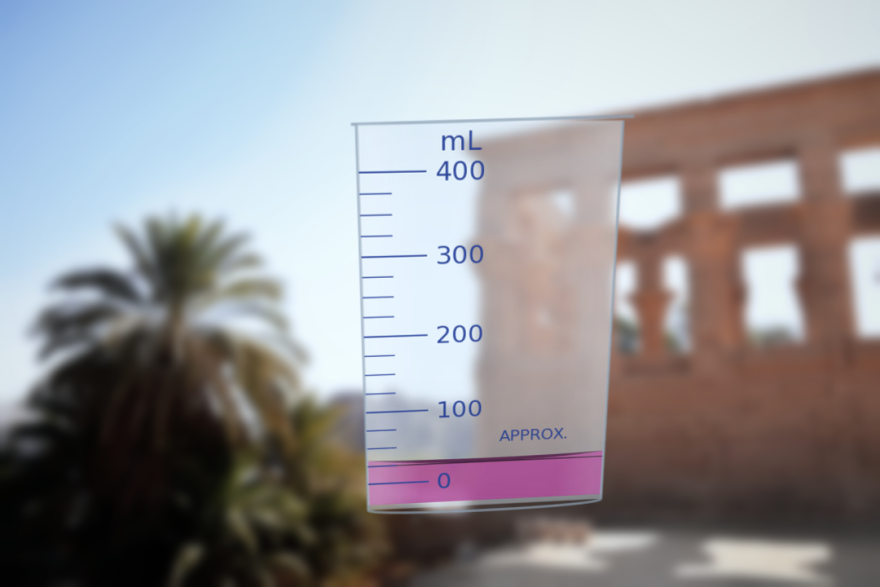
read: 25 mL
